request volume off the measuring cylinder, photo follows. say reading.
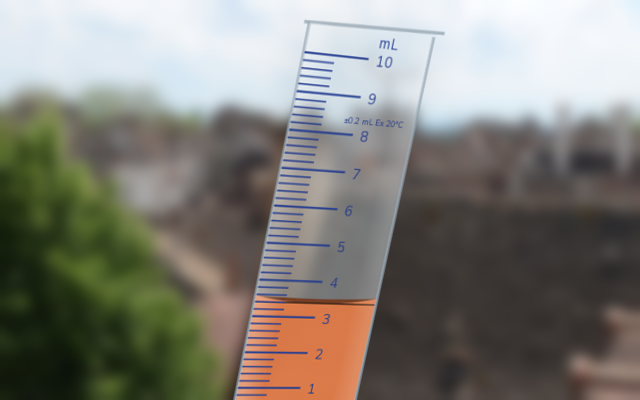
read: 3.4 mL
